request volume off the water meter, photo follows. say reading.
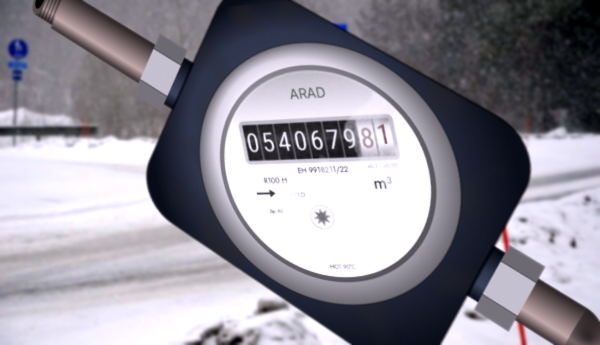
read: 540679.81 m³
